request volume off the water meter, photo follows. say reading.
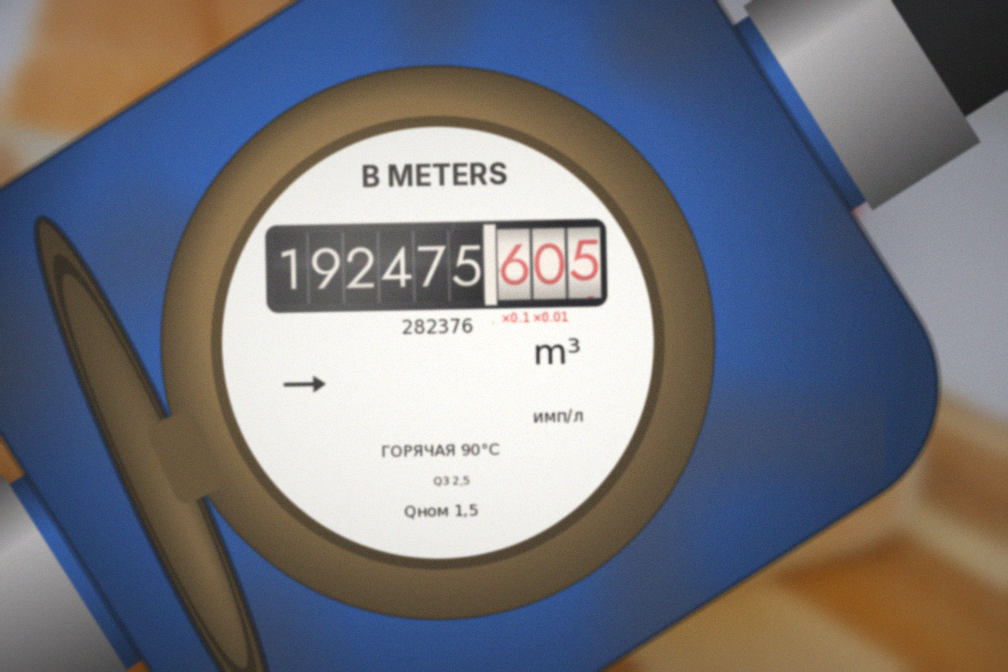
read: 192475.605 m³
